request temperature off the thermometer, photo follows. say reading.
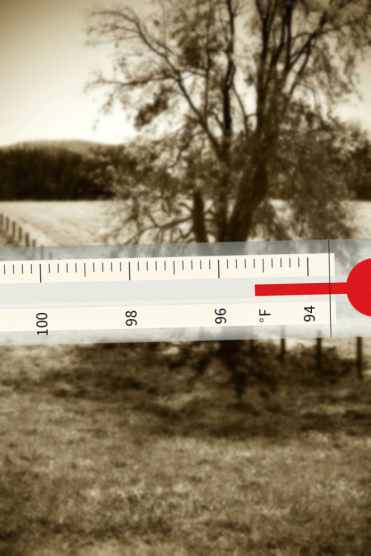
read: 95.2 °F
